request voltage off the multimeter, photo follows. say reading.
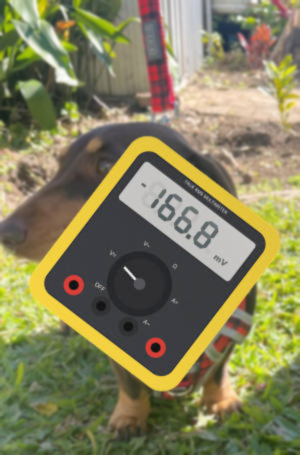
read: -166.8 mV
